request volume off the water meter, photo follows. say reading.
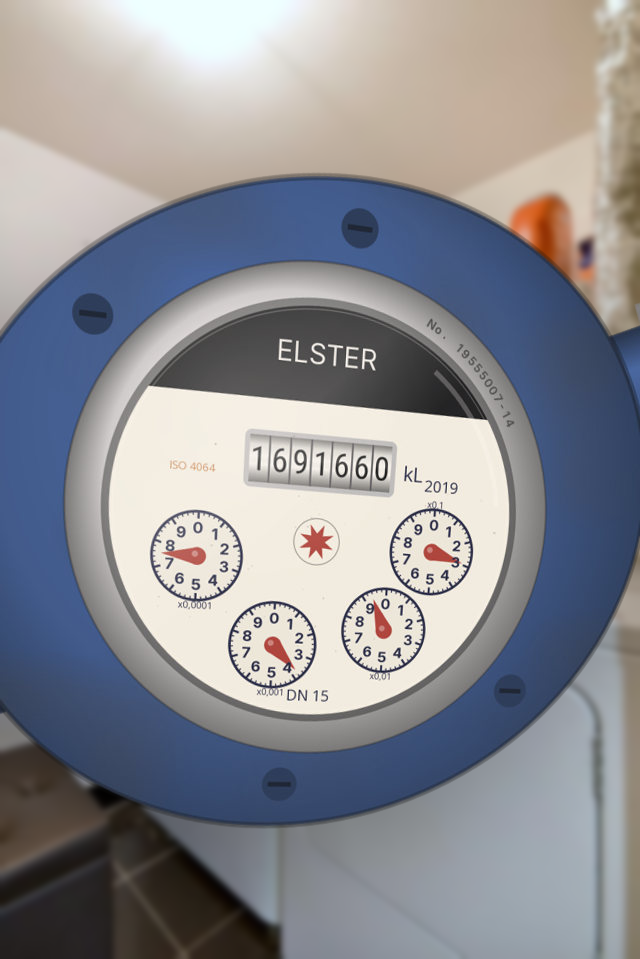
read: 1691660.2937 kL
